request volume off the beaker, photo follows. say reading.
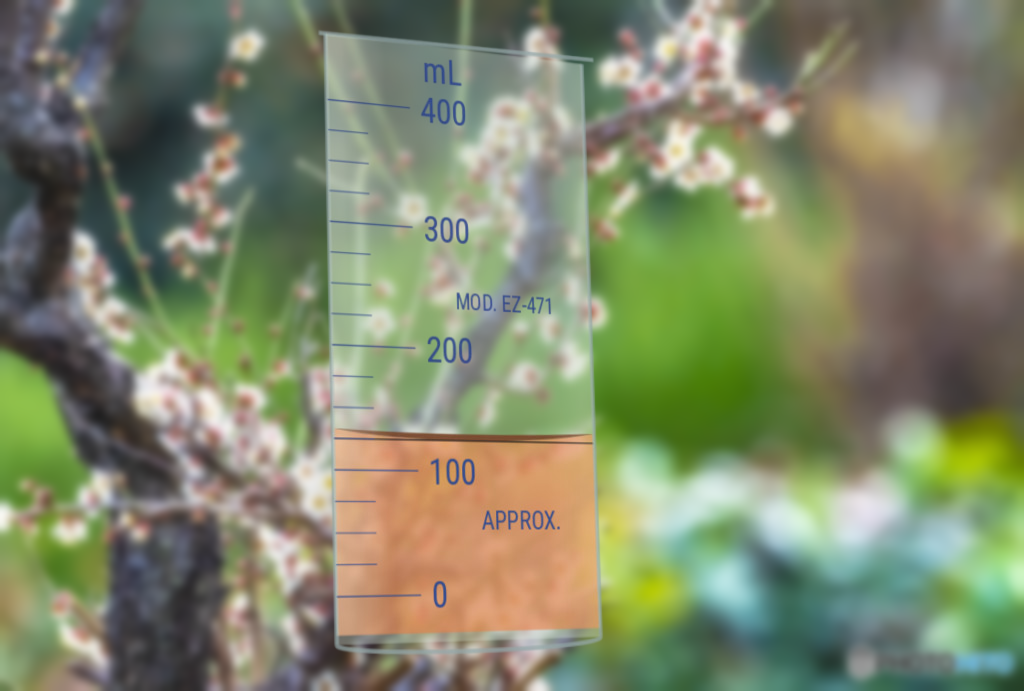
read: 125 mL
